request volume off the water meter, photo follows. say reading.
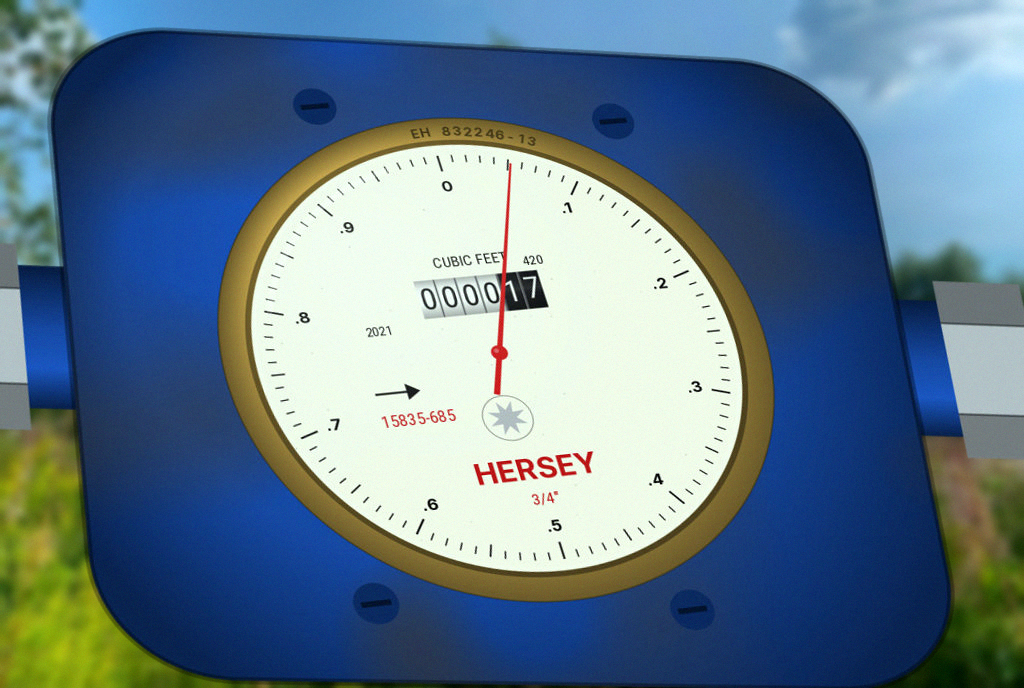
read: 17.05 ft³
